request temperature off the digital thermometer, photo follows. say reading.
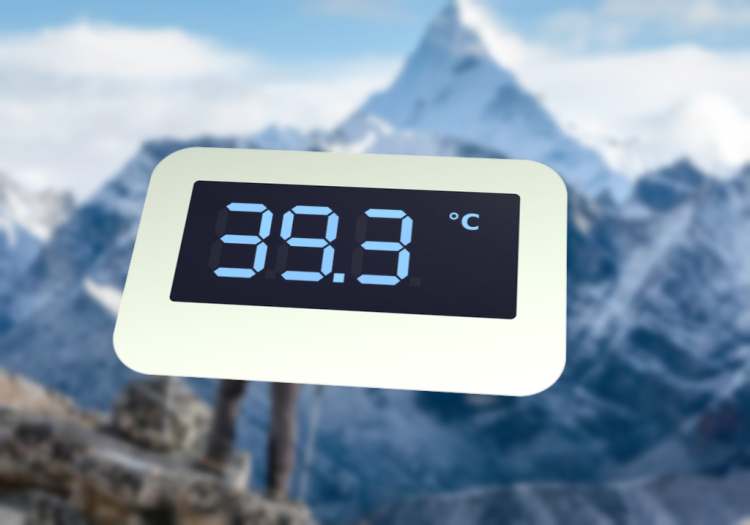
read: 39.3 °C
